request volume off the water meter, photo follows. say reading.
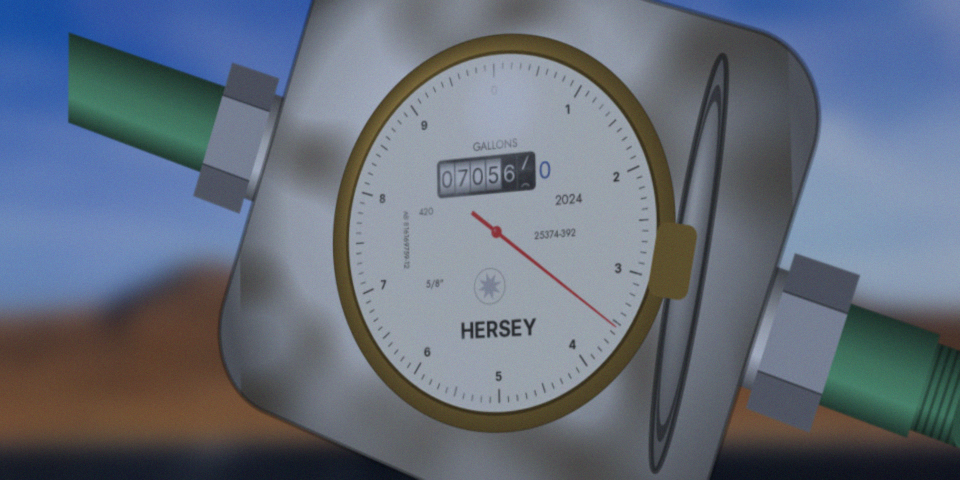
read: 705673.5 gal
